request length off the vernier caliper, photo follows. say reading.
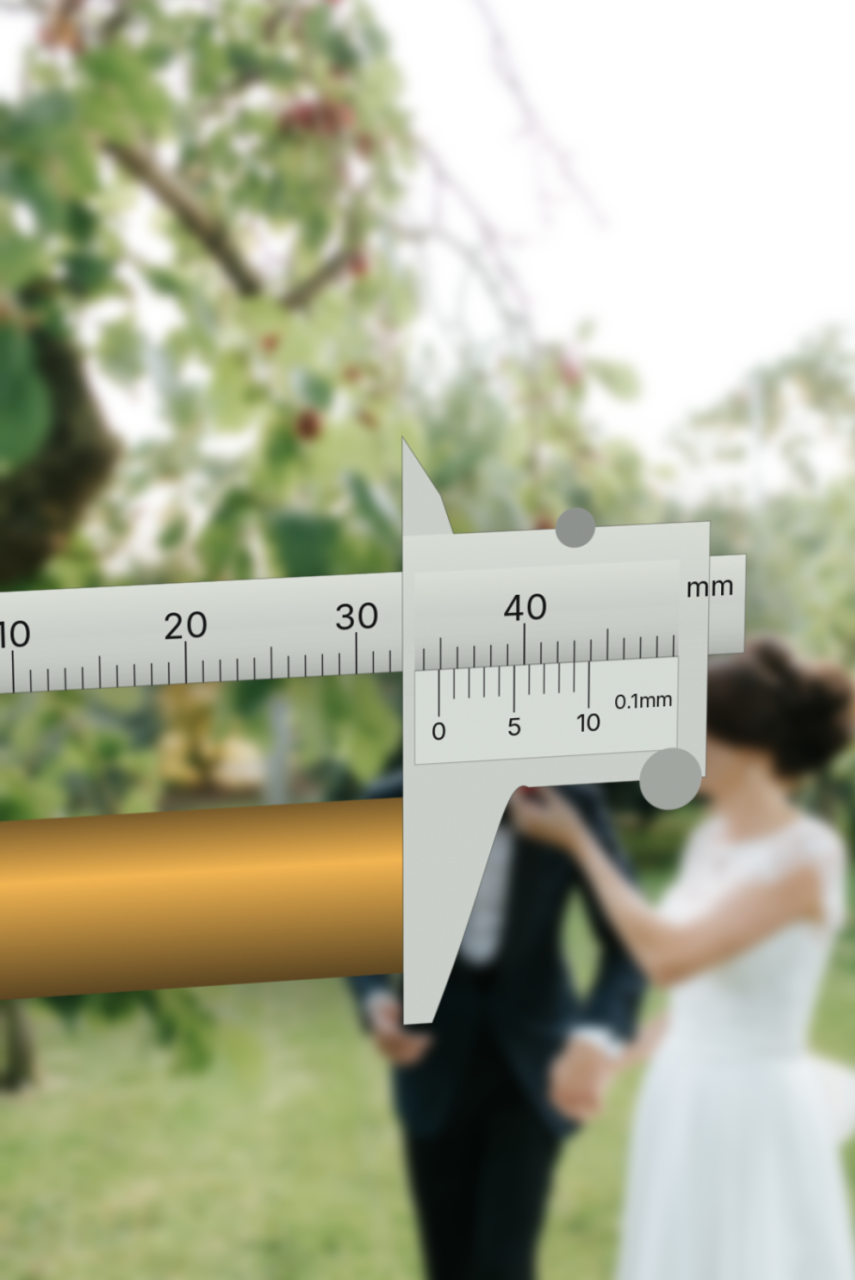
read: 34.9 mm
